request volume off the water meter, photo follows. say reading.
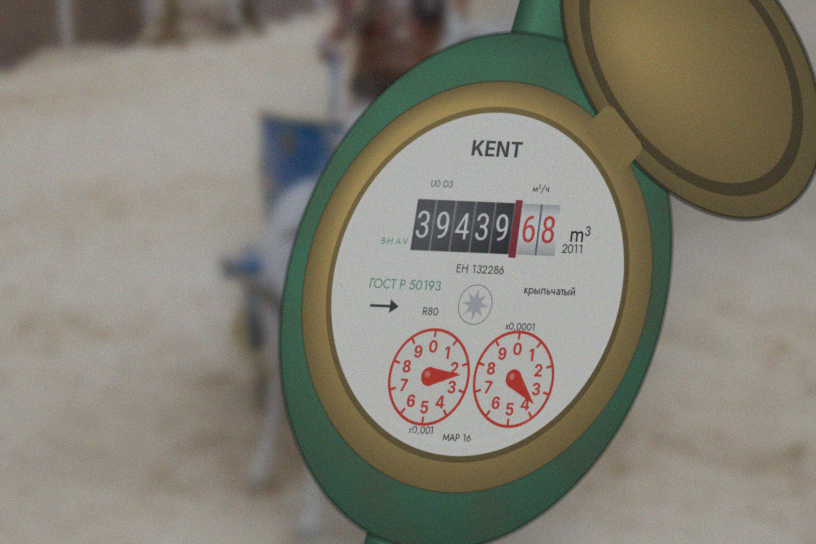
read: 39439.6823 m³
